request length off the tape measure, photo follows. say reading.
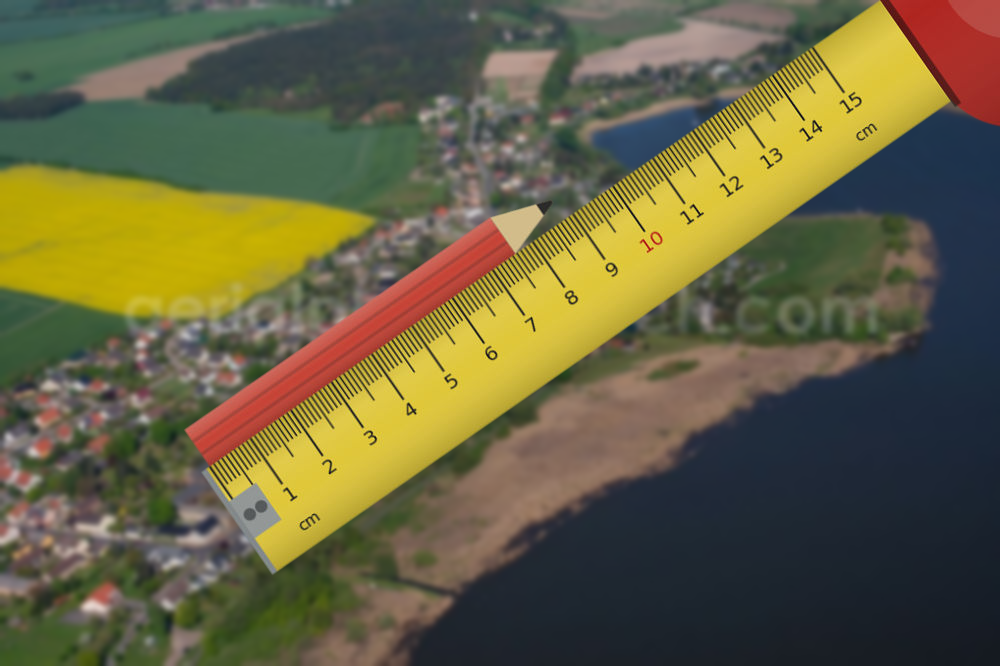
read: 8.8 cm
